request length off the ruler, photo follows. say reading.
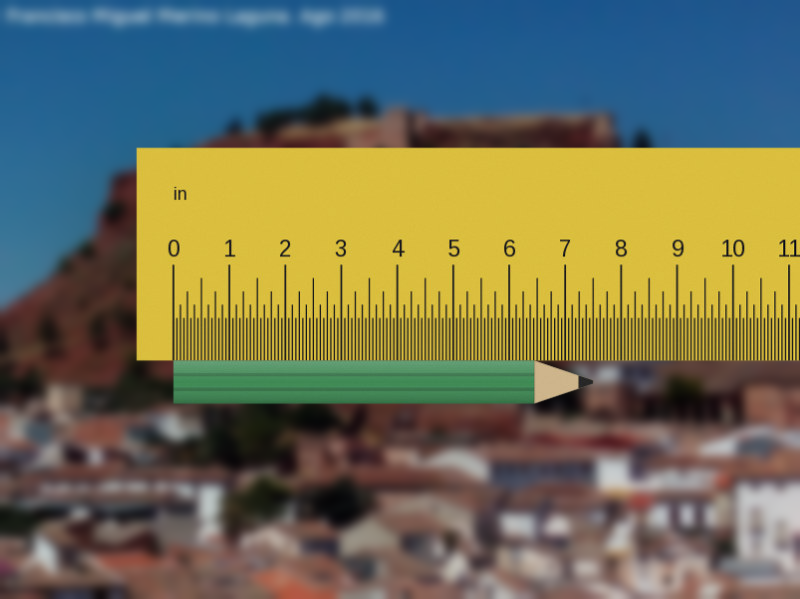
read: 7.5 in
